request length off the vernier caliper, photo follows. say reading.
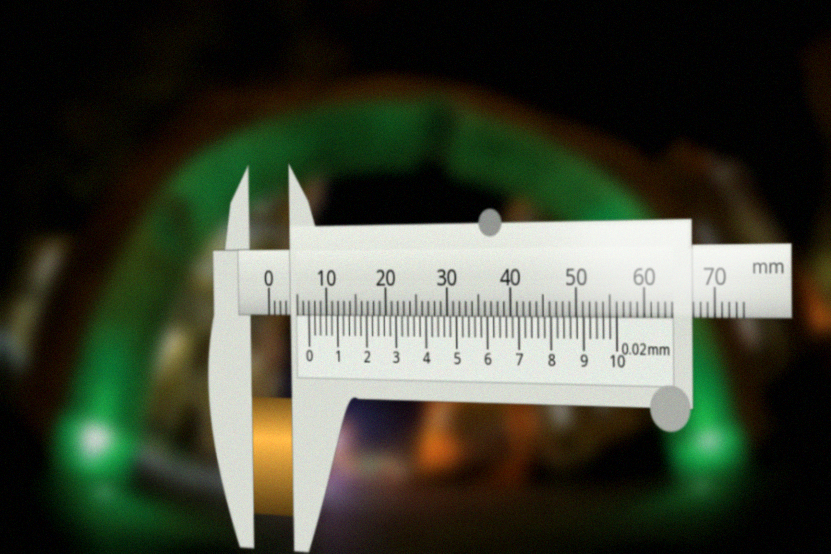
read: 7.0 mm
